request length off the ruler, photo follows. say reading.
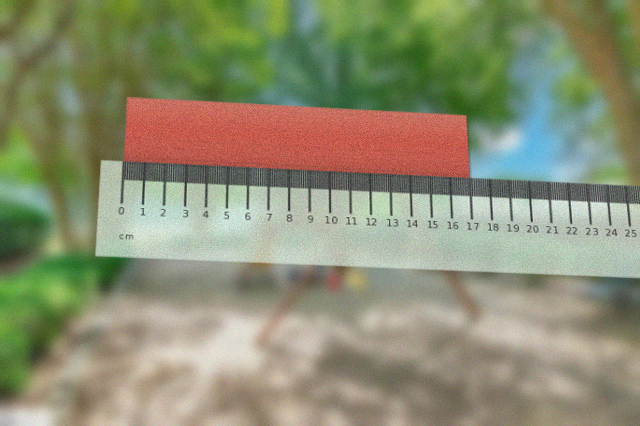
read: 17 cm
